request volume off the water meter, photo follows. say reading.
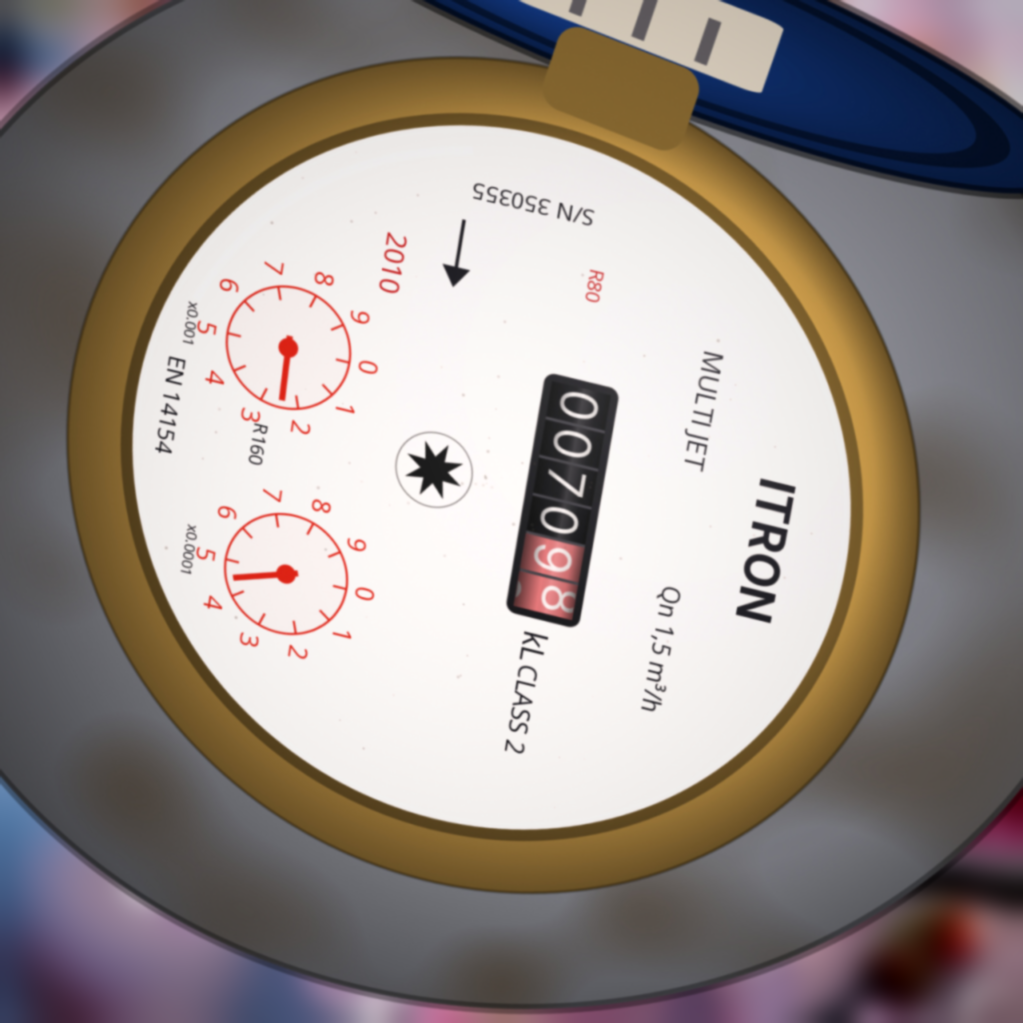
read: 70.9824 kL
